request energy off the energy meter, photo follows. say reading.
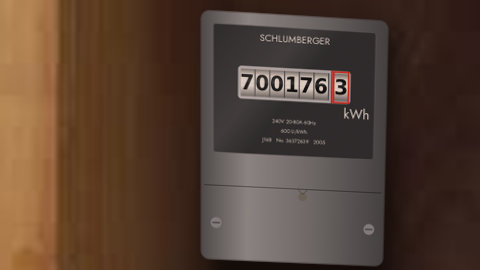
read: 700176.3 kWh
